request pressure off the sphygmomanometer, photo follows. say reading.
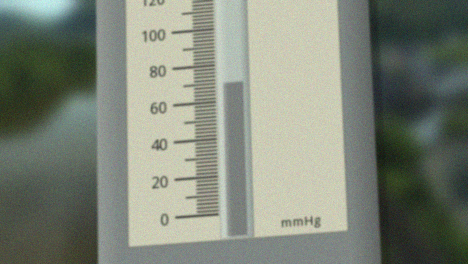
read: 70 mmHg
